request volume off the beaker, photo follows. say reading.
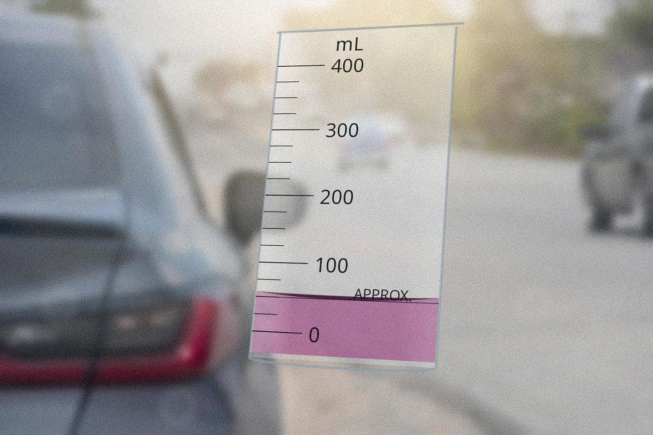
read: 50 mL
